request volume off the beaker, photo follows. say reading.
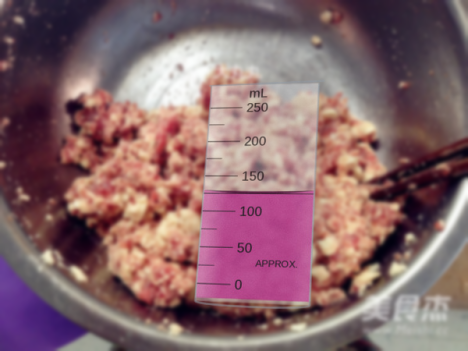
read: 125 mL
